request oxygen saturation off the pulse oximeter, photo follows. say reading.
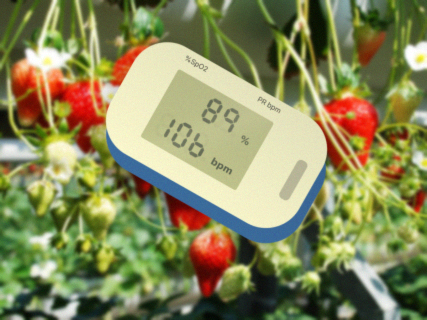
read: 89 %
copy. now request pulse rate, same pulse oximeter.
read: 106 bpm
